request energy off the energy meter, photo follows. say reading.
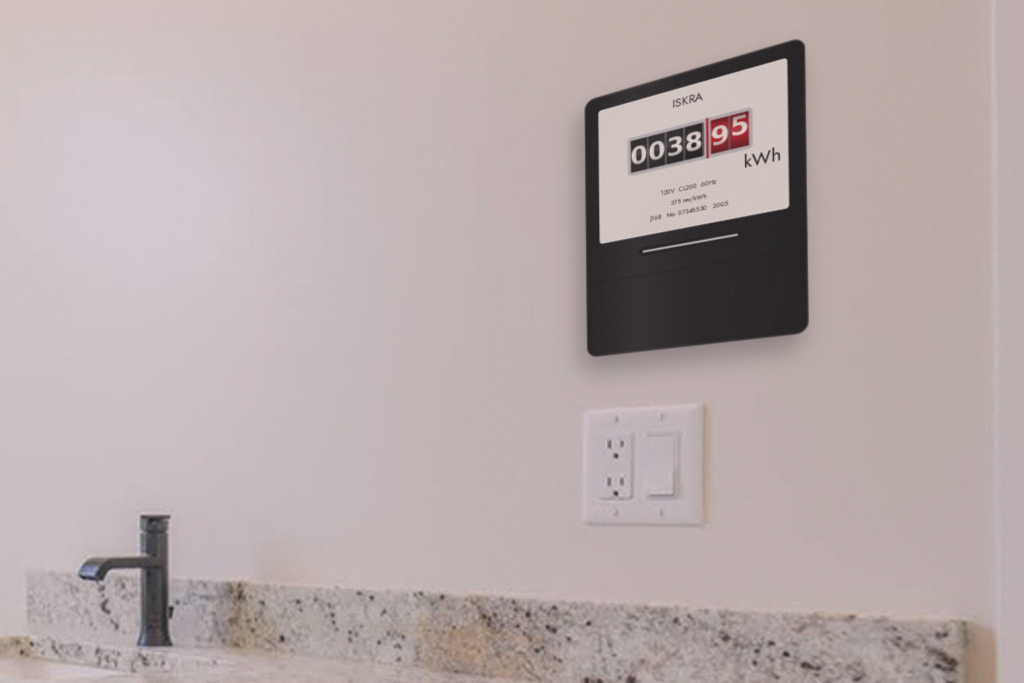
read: 38.95 kWh
